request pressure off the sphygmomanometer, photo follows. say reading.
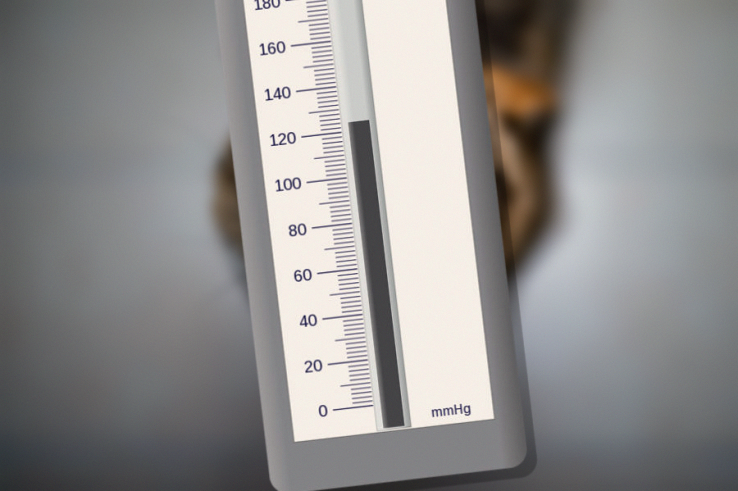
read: 124 mmHg
